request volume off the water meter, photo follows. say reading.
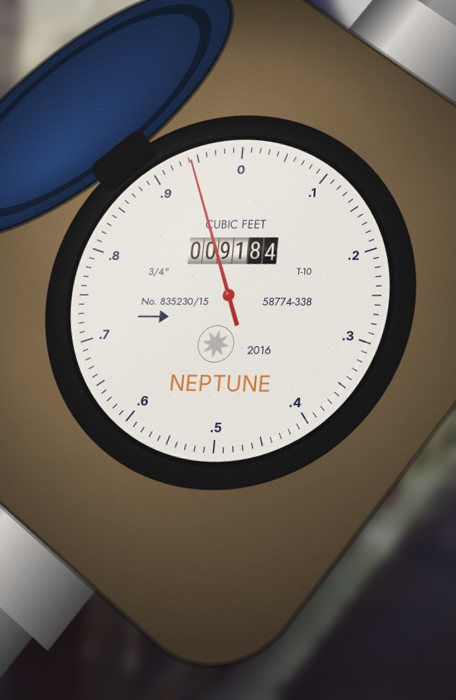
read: 9183.94 ft³
